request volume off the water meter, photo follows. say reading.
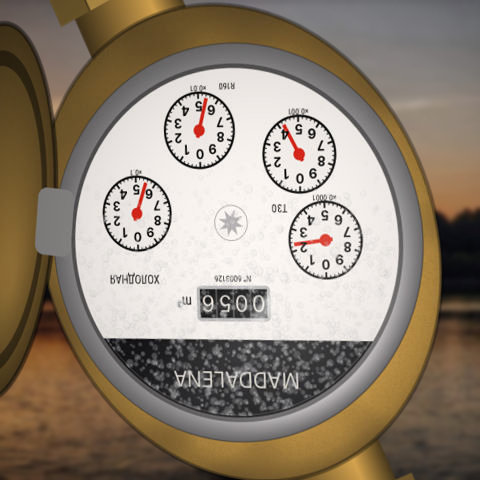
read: 56.5542 m³
